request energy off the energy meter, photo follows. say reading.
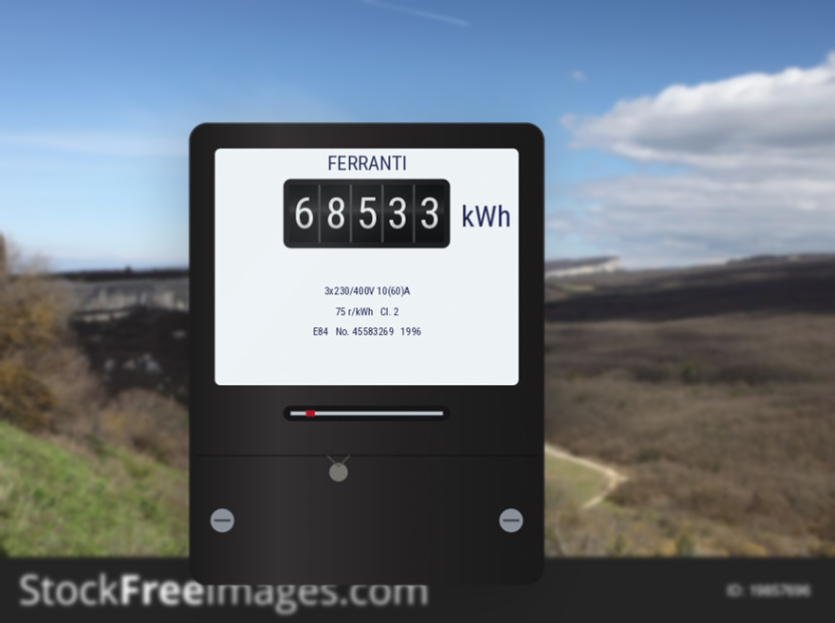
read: 68533 kWh
